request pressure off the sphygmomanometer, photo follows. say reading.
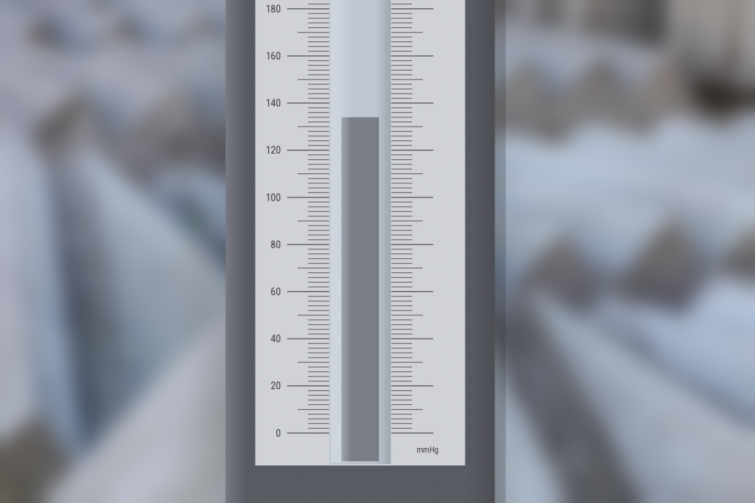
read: 134 mmHg
